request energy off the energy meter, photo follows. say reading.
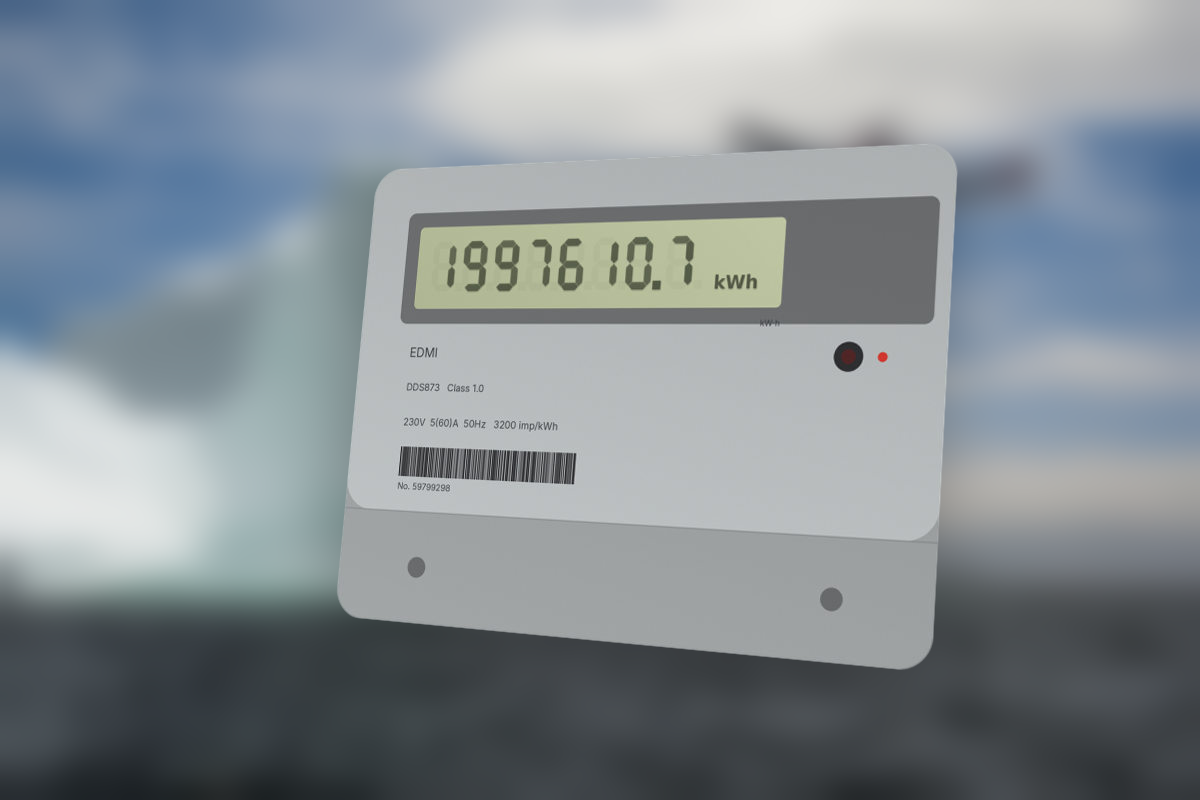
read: 1997610.7 kWh
